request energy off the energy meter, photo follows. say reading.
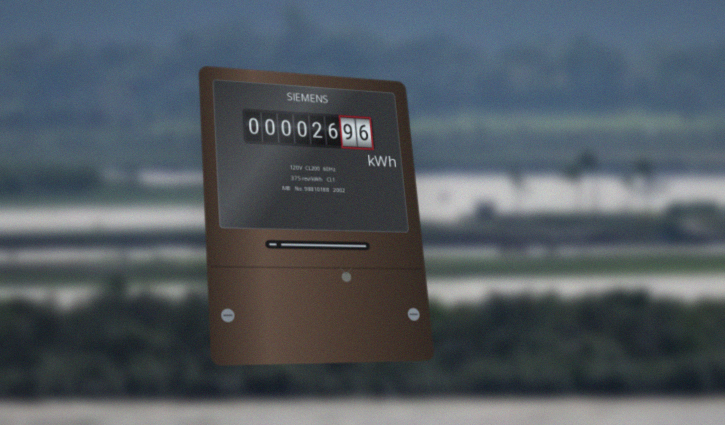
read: 26.96 kWh
